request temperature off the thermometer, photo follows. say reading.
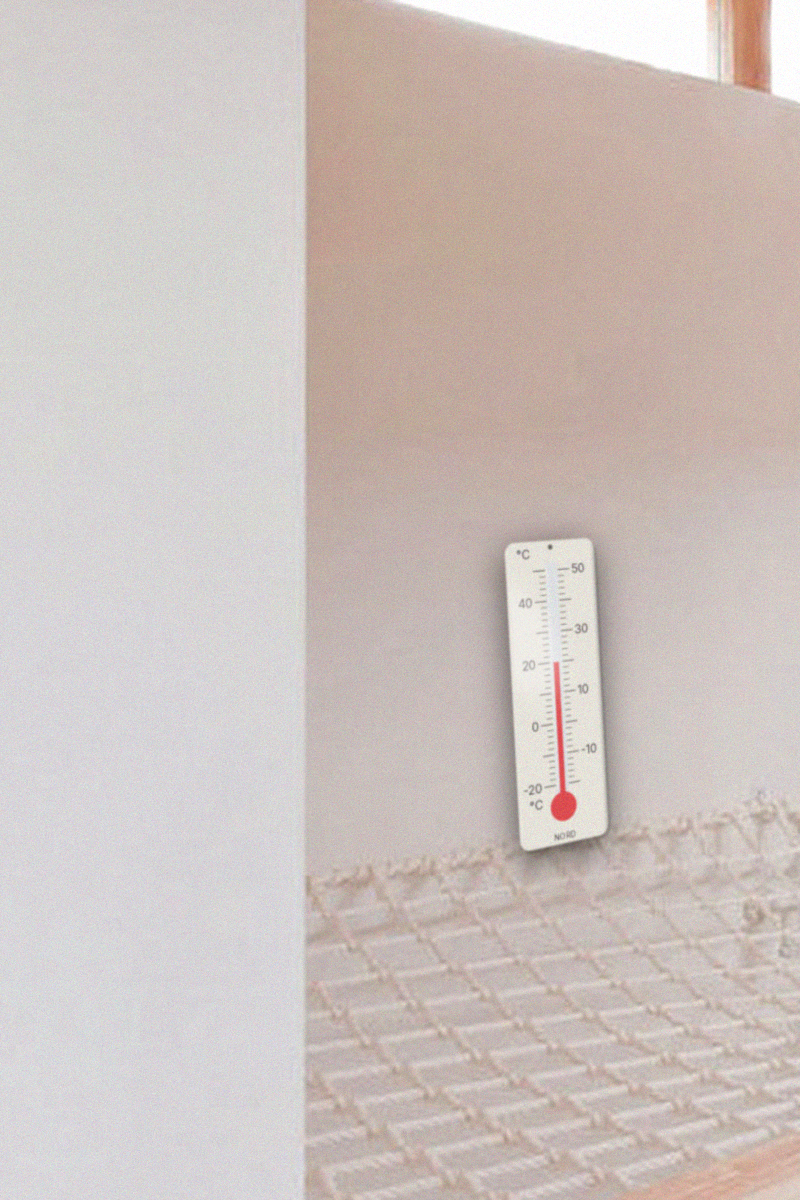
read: 20 °C
